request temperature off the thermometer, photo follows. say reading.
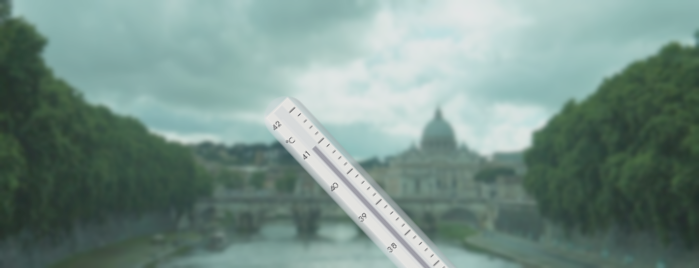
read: 41 °C
